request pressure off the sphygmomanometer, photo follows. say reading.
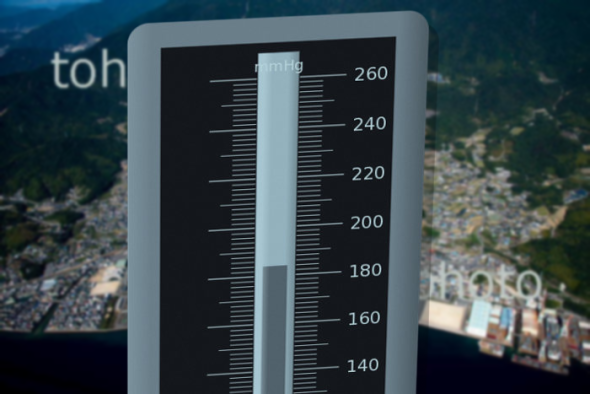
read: 184 mmHg
